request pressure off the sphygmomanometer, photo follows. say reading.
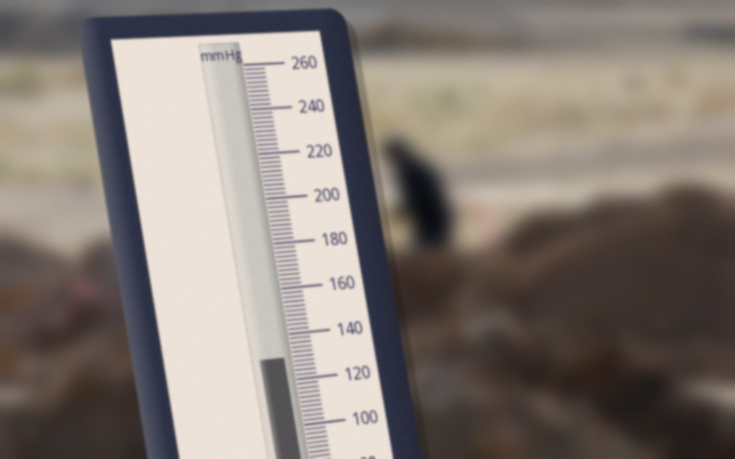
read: 130 mmHg
